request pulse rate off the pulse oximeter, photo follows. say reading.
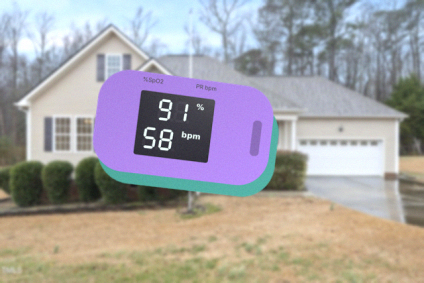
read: 58 bpm
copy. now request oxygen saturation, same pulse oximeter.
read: 91 %
